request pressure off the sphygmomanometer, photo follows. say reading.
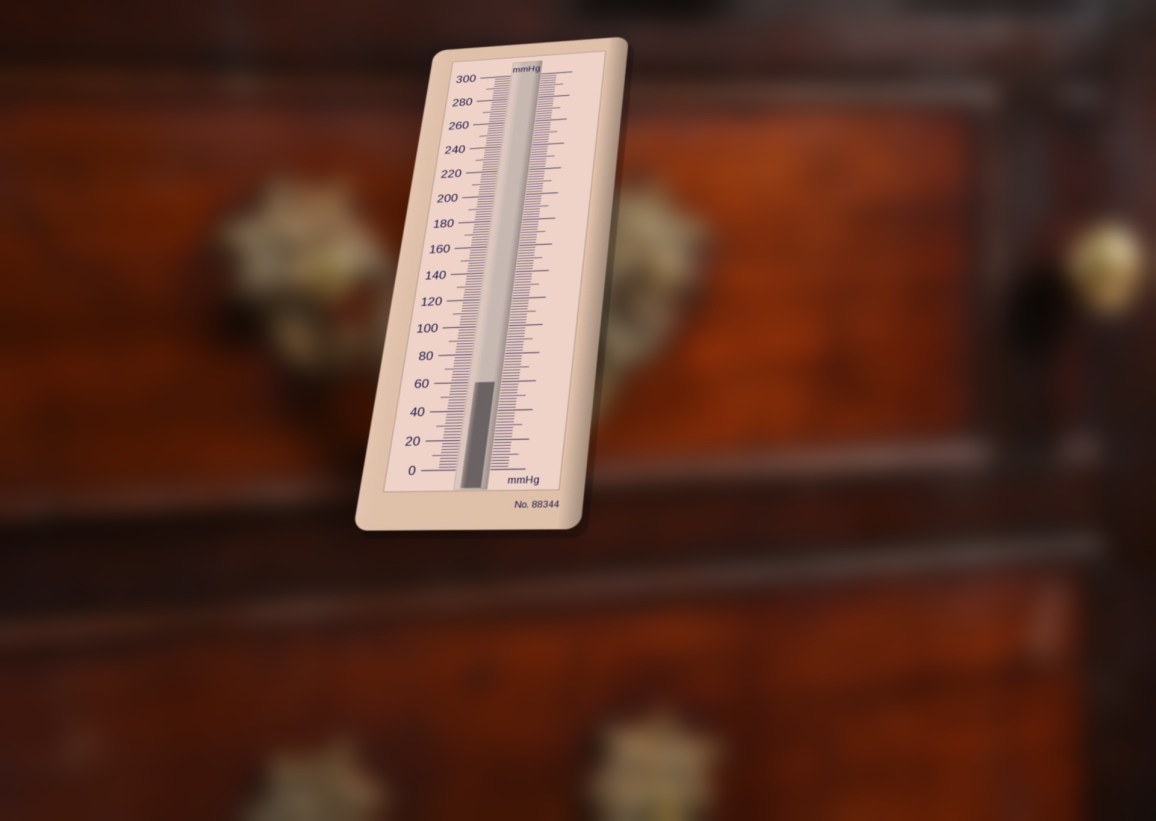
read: 60 mmHg
